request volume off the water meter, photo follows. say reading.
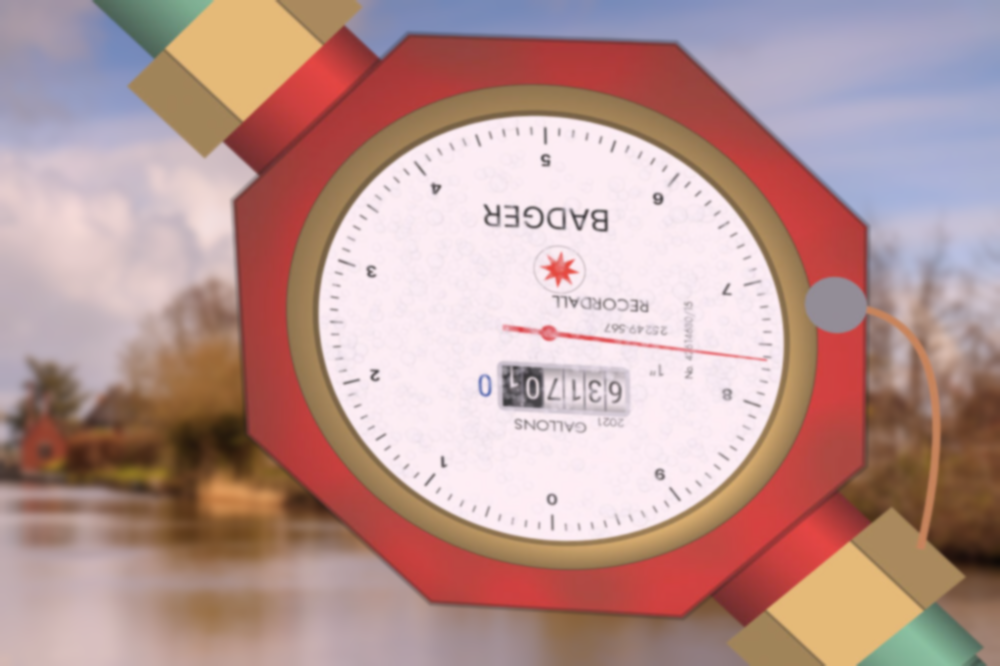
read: 6317007.6 gal
